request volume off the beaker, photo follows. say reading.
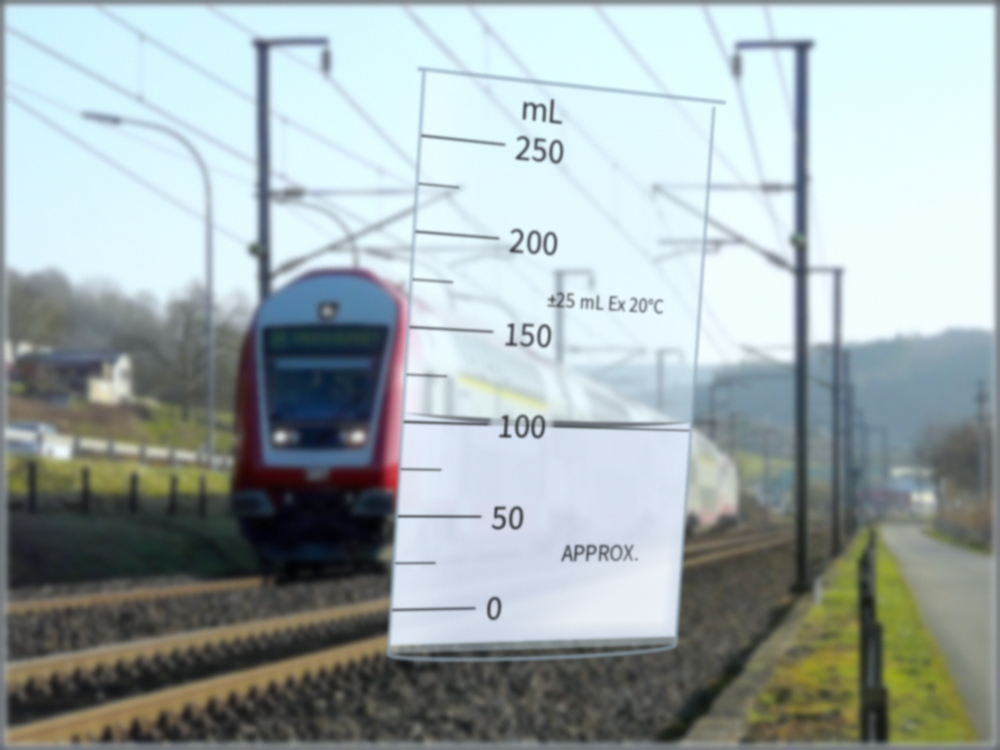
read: 100 mL
